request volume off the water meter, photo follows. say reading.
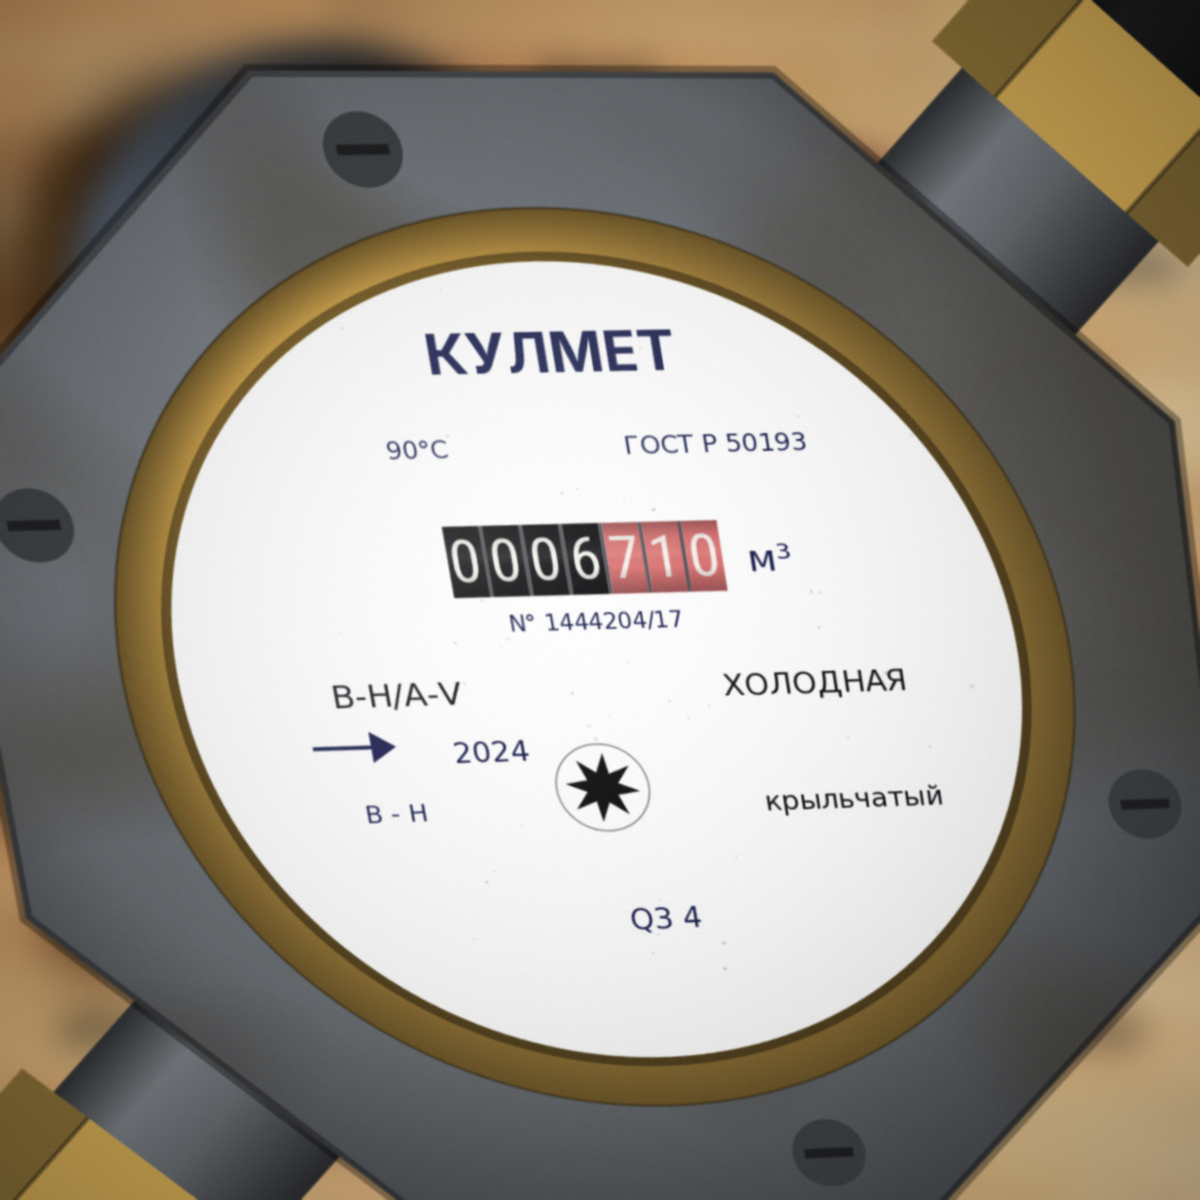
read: 6.710 m³
